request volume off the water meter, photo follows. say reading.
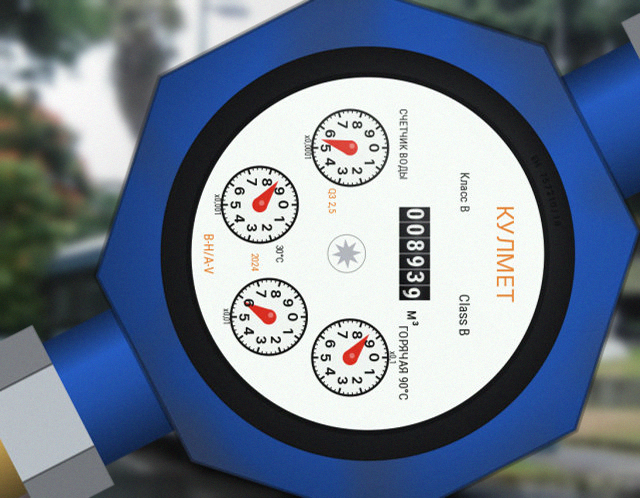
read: 8938.8585 m³
